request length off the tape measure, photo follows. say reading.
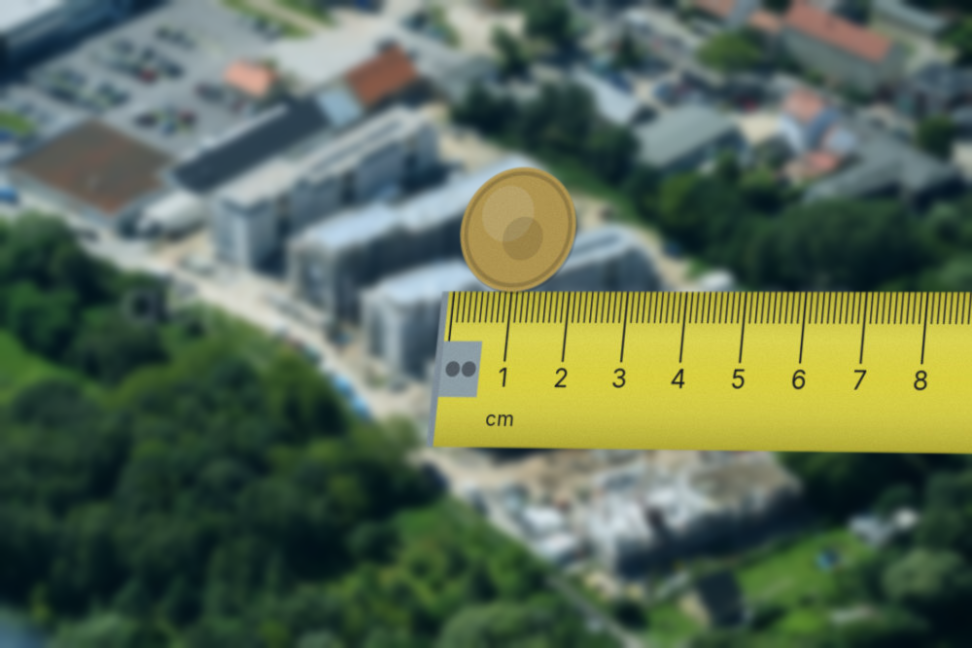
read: 2 cm
